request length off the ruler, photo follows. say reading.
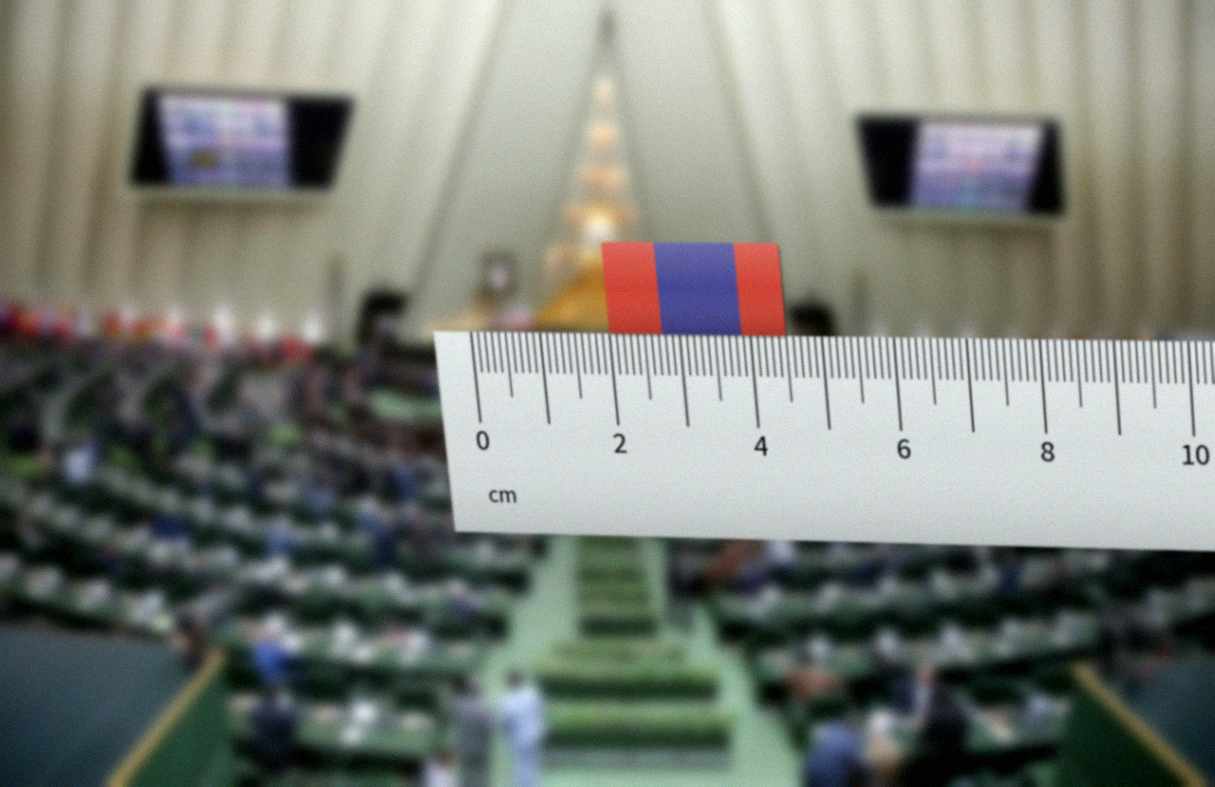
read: 2.5 cm
